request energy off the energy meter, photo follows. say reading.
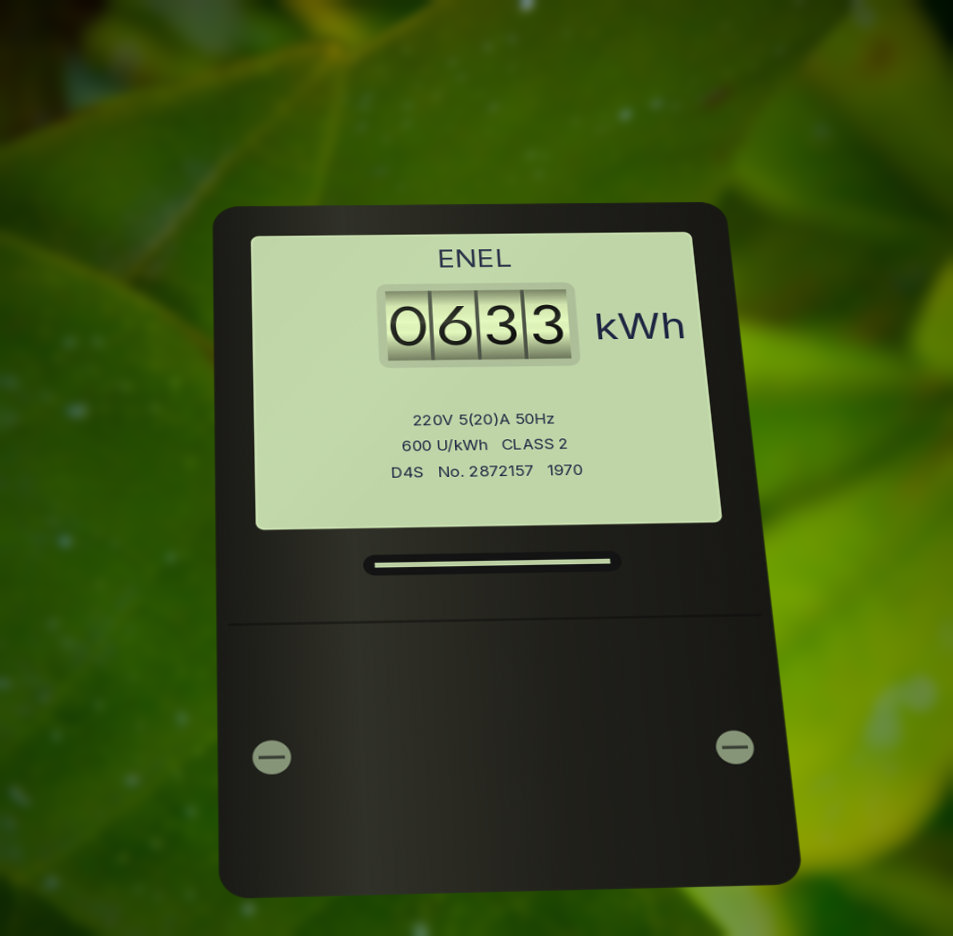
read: 633 kWh
